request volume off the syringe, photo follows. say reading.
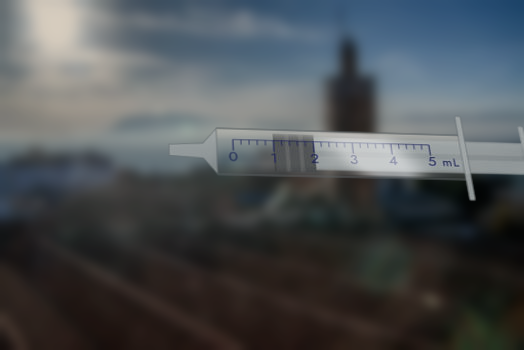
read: 1 mL
